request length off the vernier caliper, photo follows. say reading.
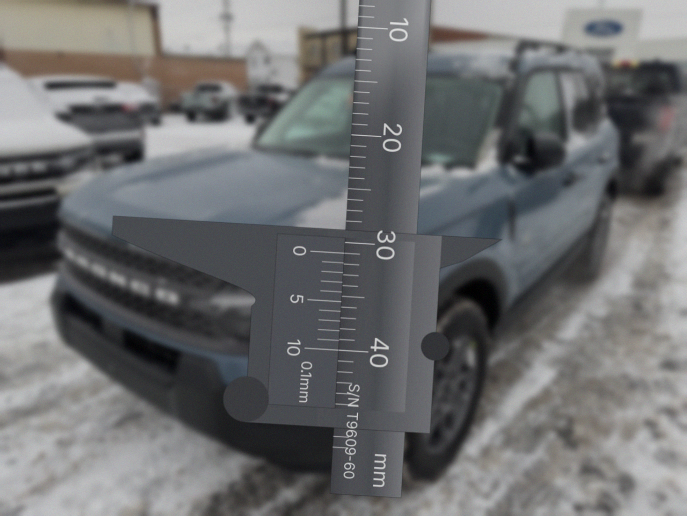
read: 31.0 mm
